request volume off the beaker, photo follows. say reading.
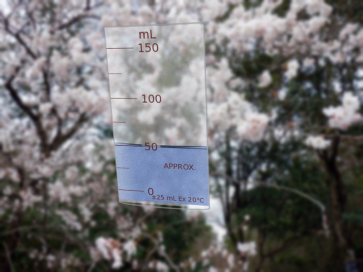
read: 50 mL
